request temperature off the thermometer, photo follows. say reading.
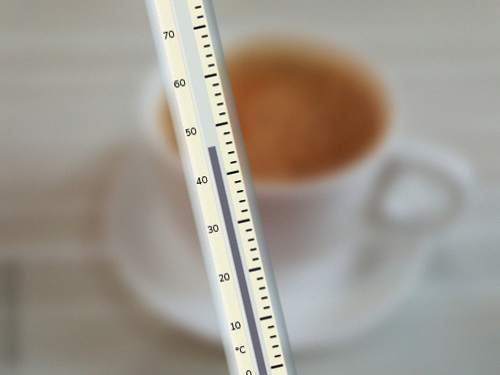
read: 46 °C
